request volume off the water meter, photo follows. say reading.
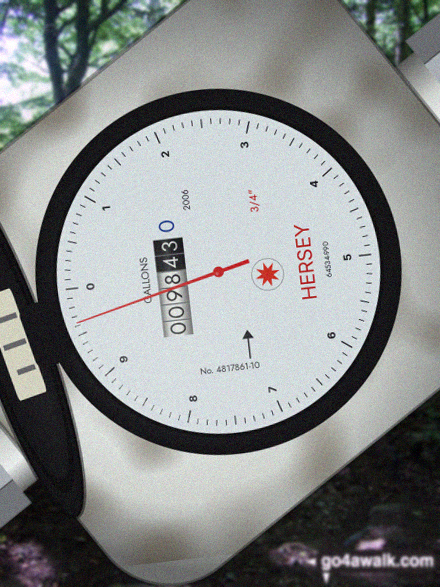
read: 98429.6 gal
